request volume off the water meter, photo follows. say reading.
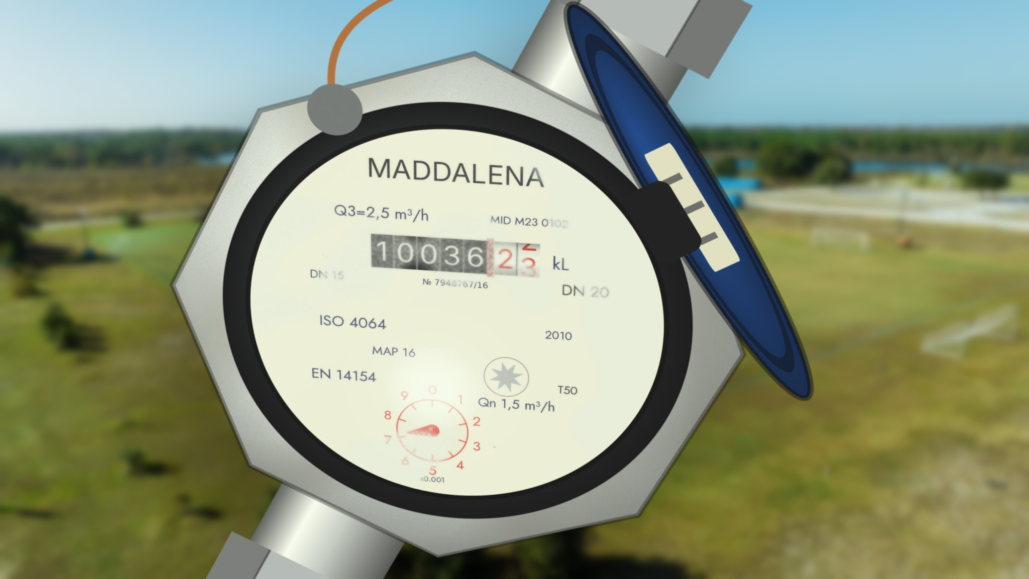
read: 10036.227 kL
